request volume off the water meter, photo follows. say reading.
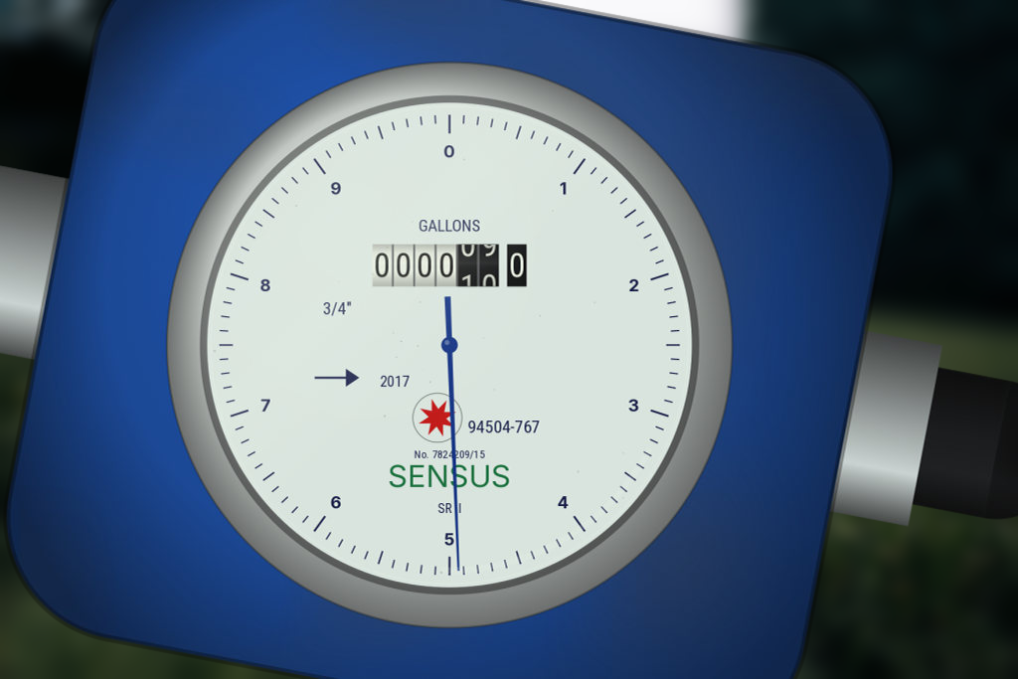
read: 94.9 gal
